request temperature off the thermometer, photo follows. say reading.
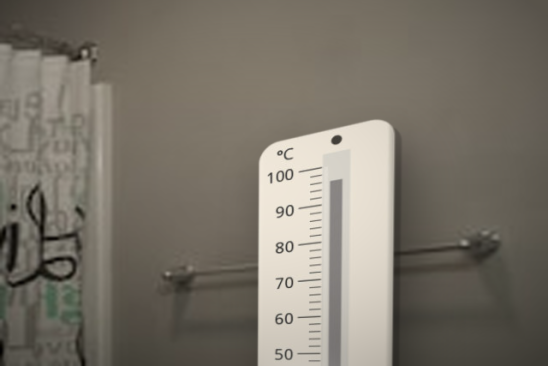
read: 96 °C
